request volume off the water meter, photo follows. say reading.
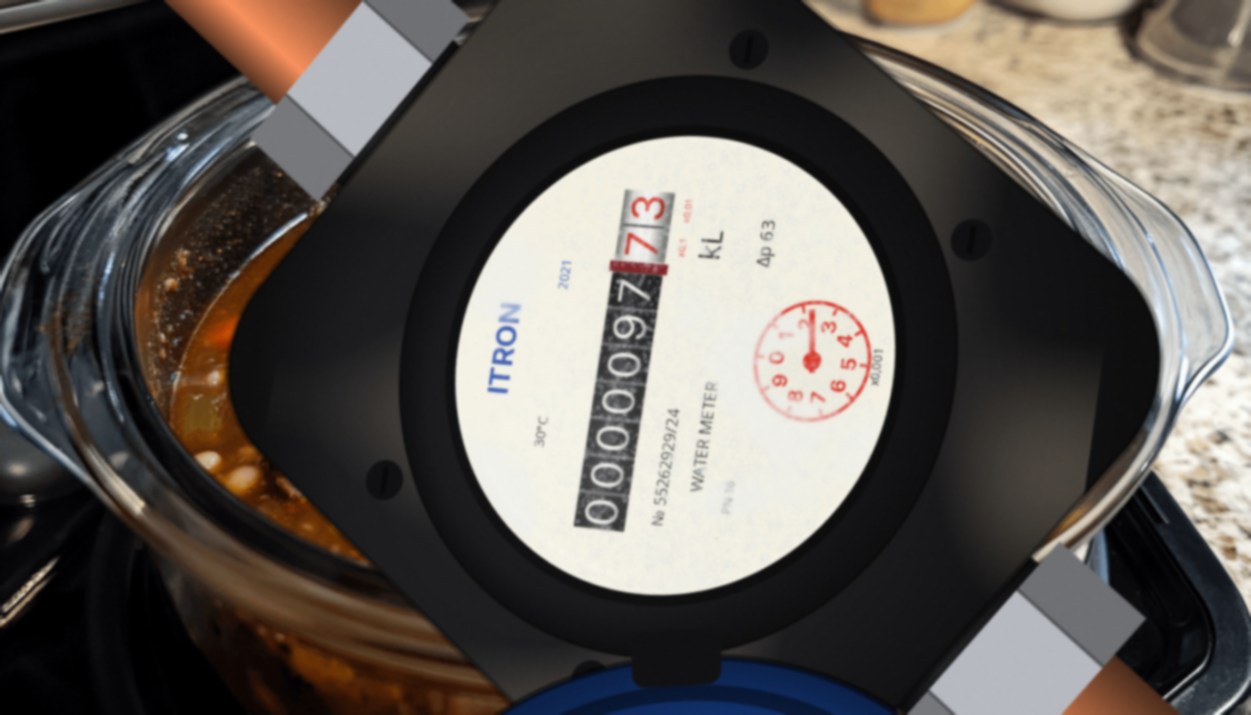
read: 97.732 kL
